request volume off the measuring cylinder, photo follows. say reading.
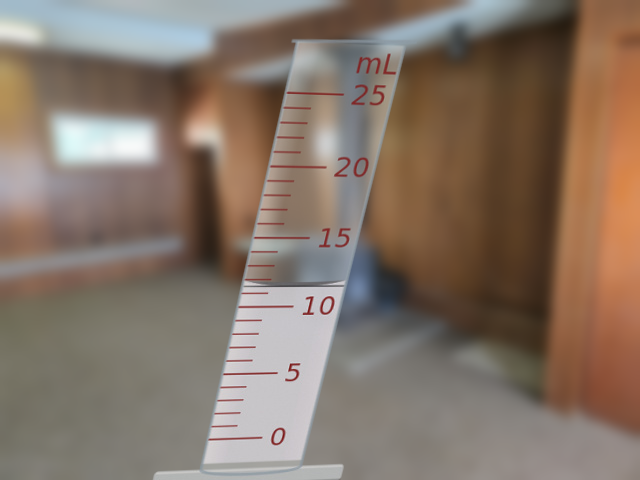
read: 11.5 mL
